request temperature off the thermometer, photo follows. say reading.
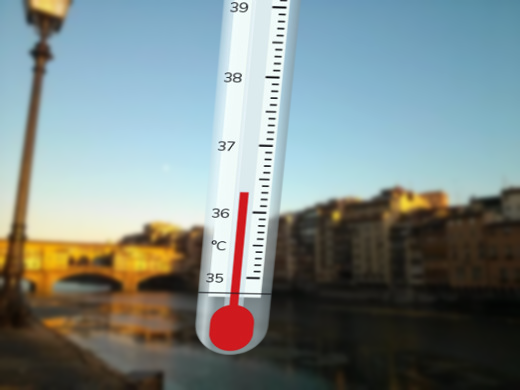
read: 36.3 °C
